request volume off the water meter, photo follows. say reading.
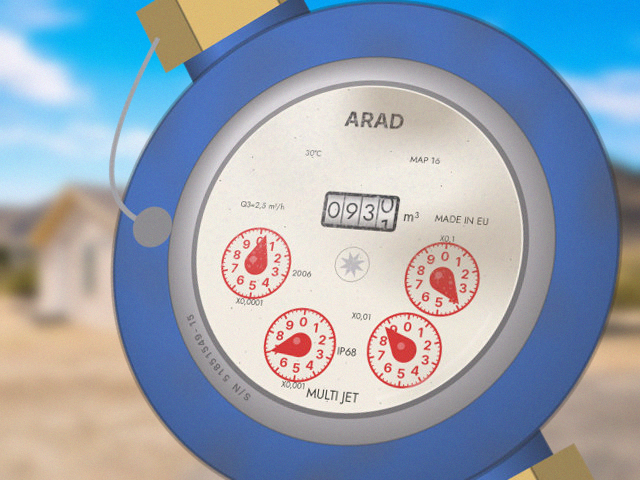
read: 930.3870 m³
